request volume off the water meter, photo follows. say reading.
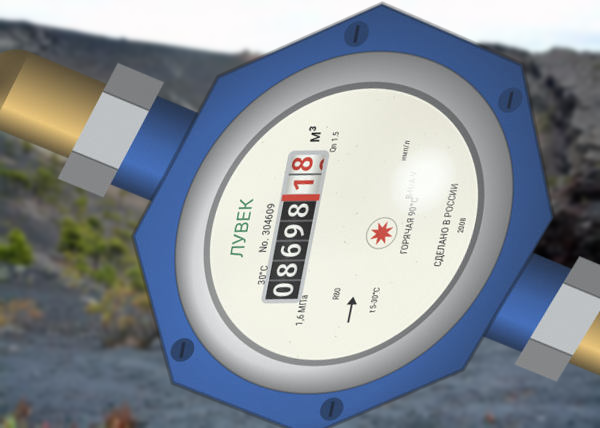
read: 8698.18 m³
